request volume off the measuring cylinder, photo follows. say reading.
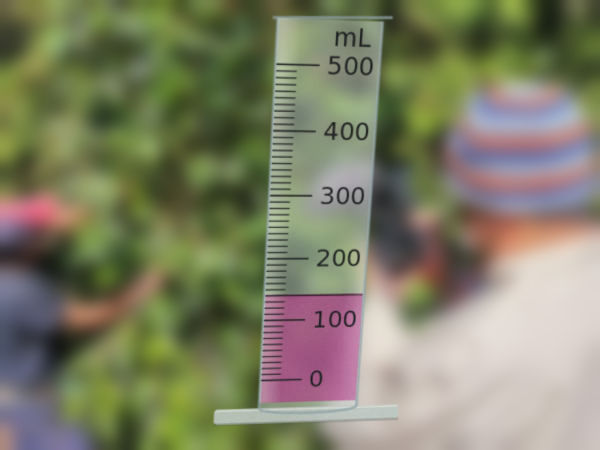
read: 140 mL
